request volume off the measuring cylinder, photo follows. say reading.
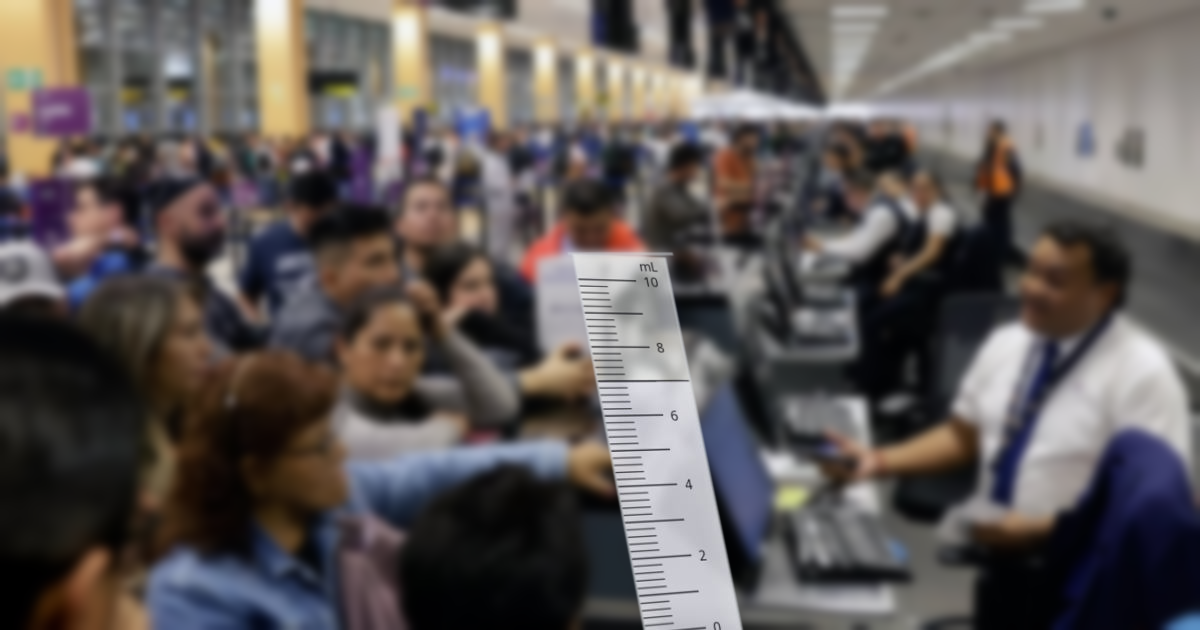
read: 7 mL
